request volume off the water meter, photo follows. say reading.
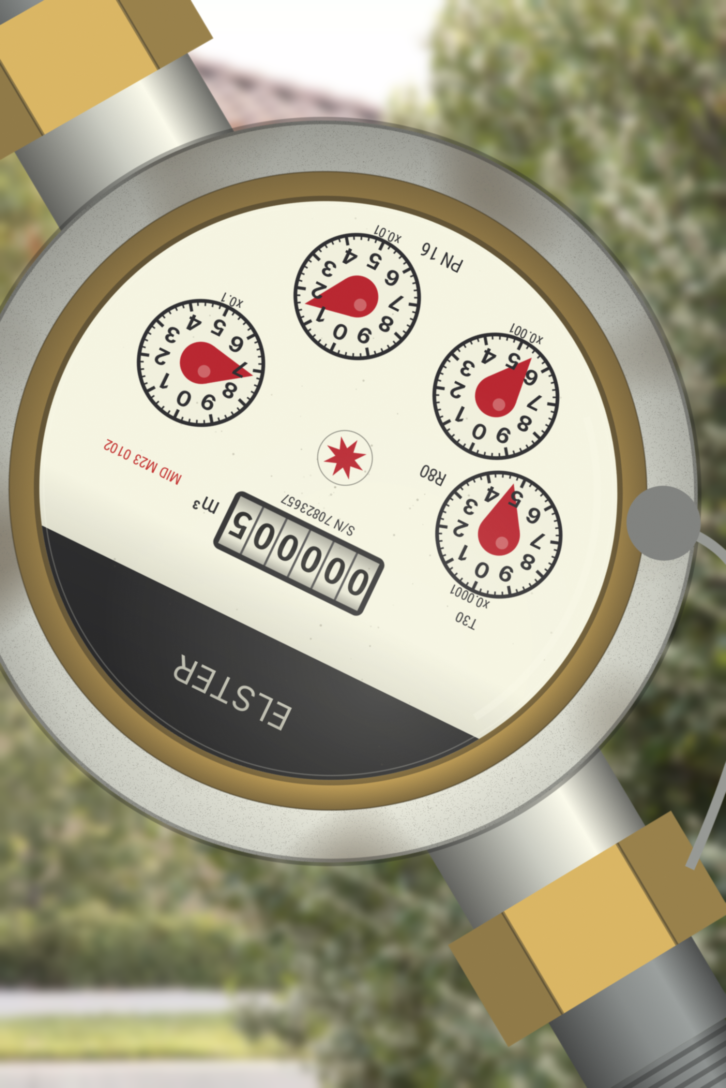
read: 5.7154 m³
